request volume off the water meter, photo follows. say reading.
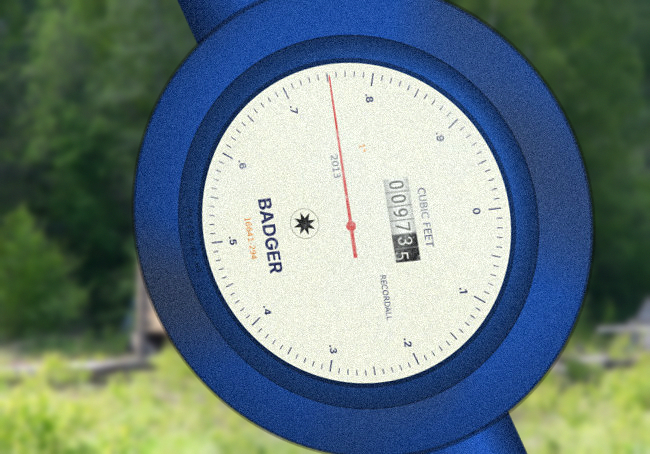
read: 9734.75 ft³
